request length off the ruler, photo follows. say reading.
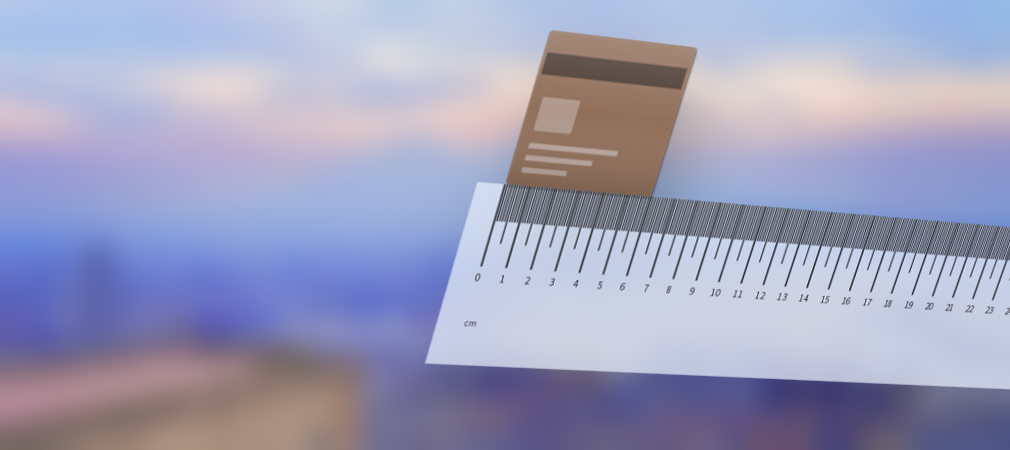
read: 6 cm
